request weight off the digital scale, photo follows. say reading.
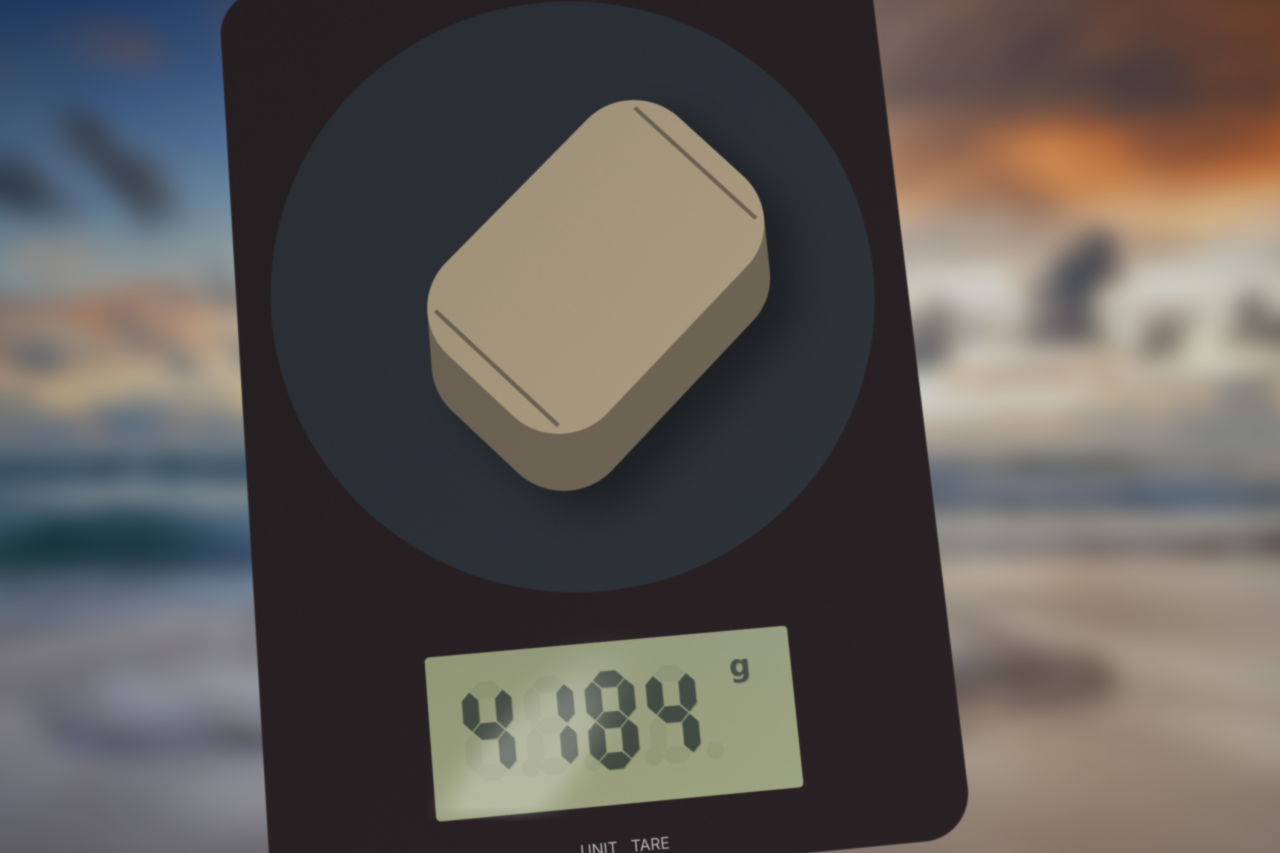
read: 4184 g
